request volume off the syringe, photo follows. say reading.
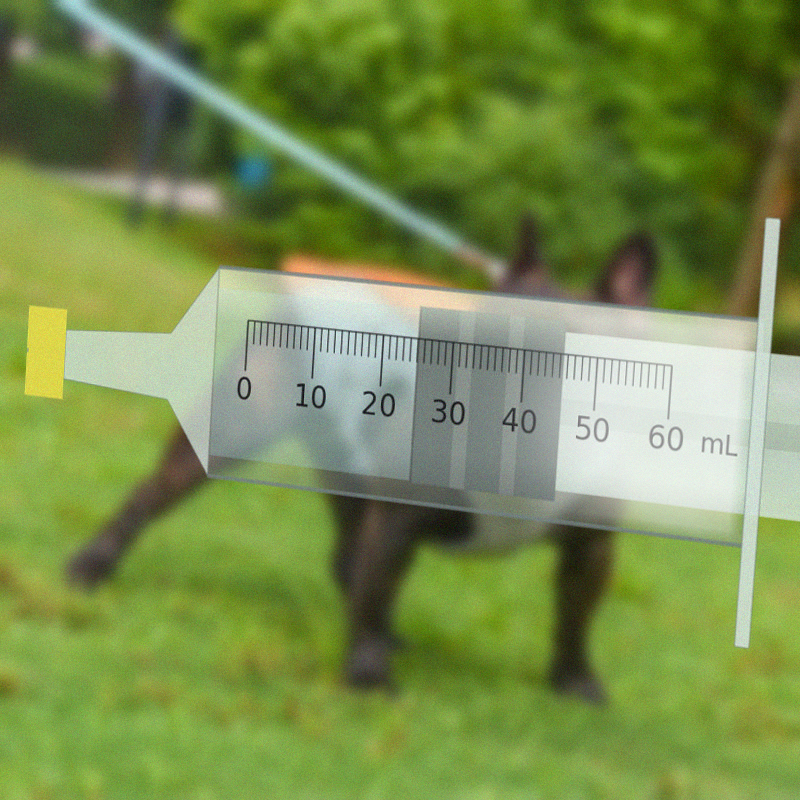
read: 25 mL
